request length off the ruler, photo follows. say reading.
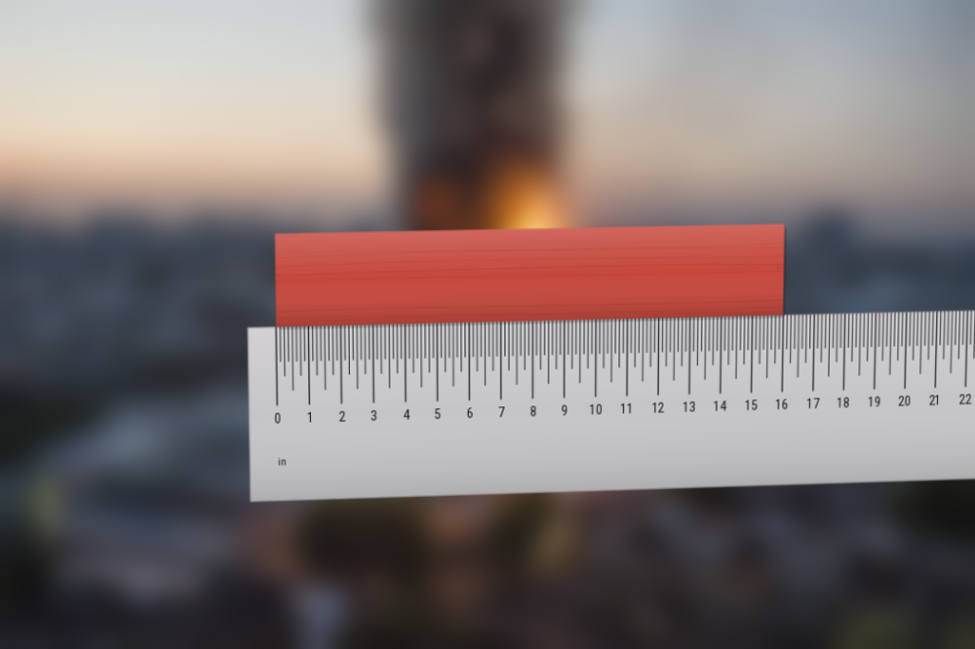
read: 16 in
